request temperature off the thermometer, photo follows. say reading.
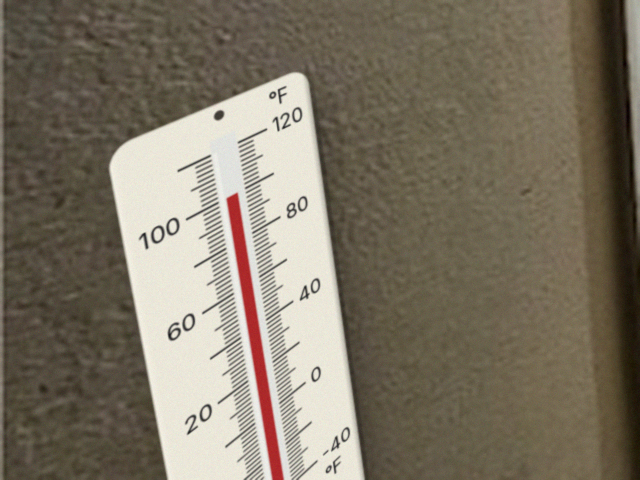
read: 100 °F
